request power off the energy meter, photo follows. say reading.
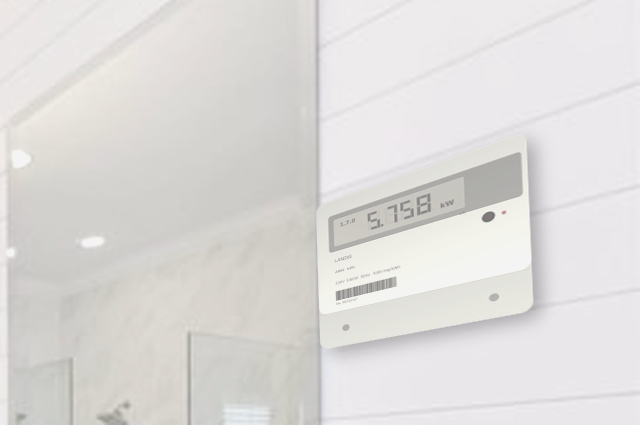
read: 5.758 kW
